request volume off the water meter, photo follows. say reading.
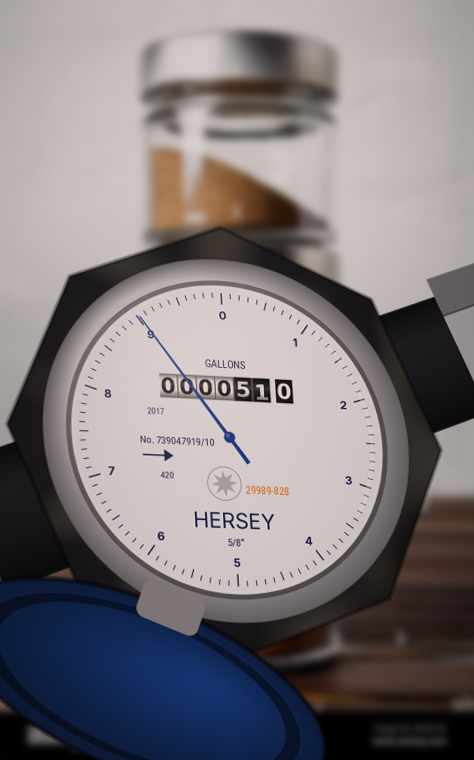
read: 509.0 gal
